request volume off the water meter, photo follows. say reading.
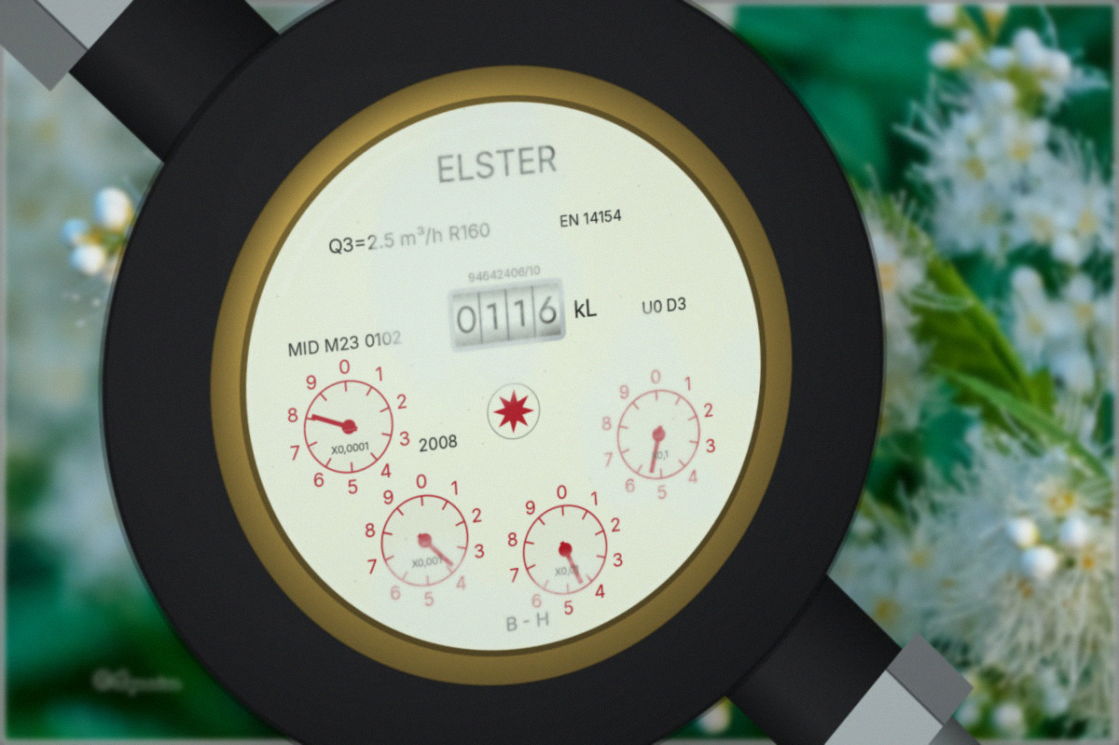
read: 116.5438 kL
